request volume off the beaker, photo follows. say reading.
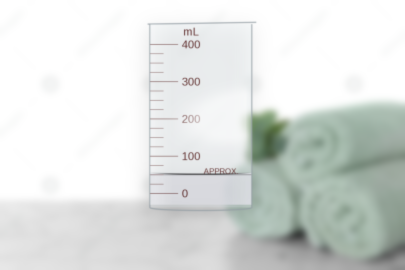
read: 50 mL
